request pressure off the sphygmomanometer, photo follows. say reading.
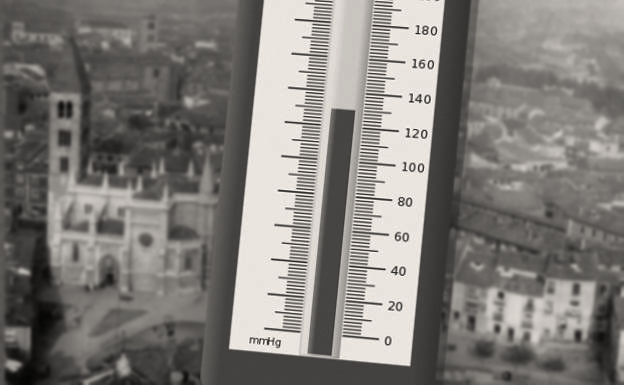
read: 130 mmHg
